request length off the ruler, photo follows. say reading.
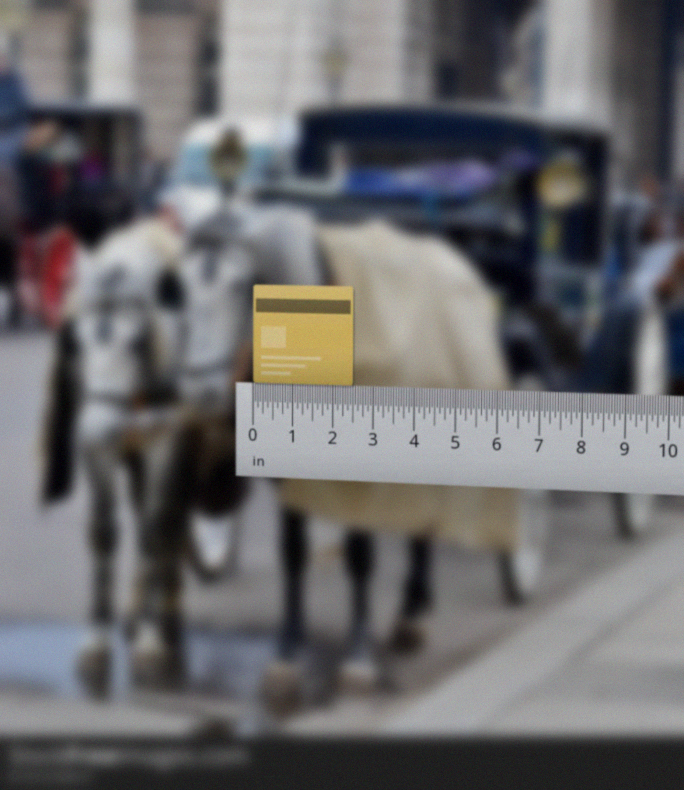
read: 2.5 in
